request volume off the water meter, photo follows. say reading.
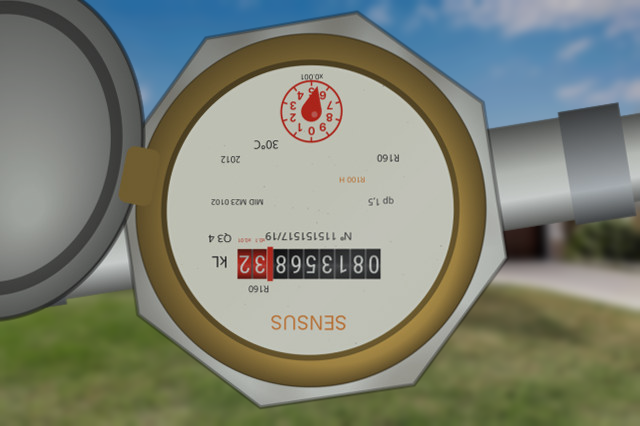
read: 813568.325 kL
